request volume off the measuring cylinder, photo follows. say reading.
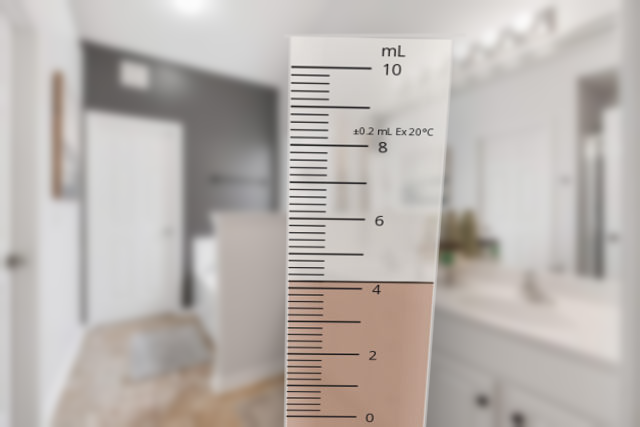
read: 4.2 mL
